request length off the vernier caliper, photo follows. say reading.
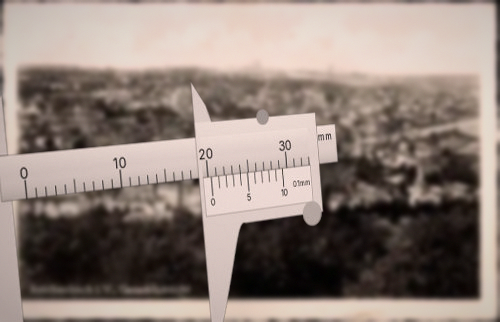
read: 20.4 mm
